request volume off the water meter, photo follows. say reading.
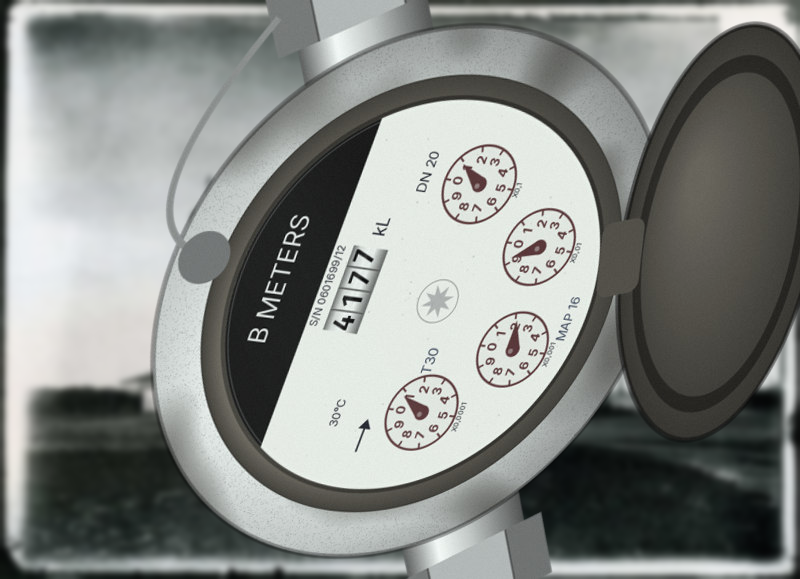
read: 4177.0920 kL
